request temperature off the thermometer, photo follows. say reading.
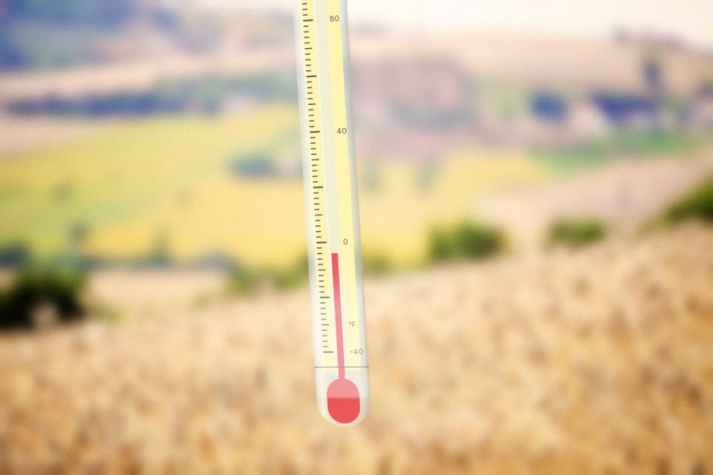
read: -4 °F
